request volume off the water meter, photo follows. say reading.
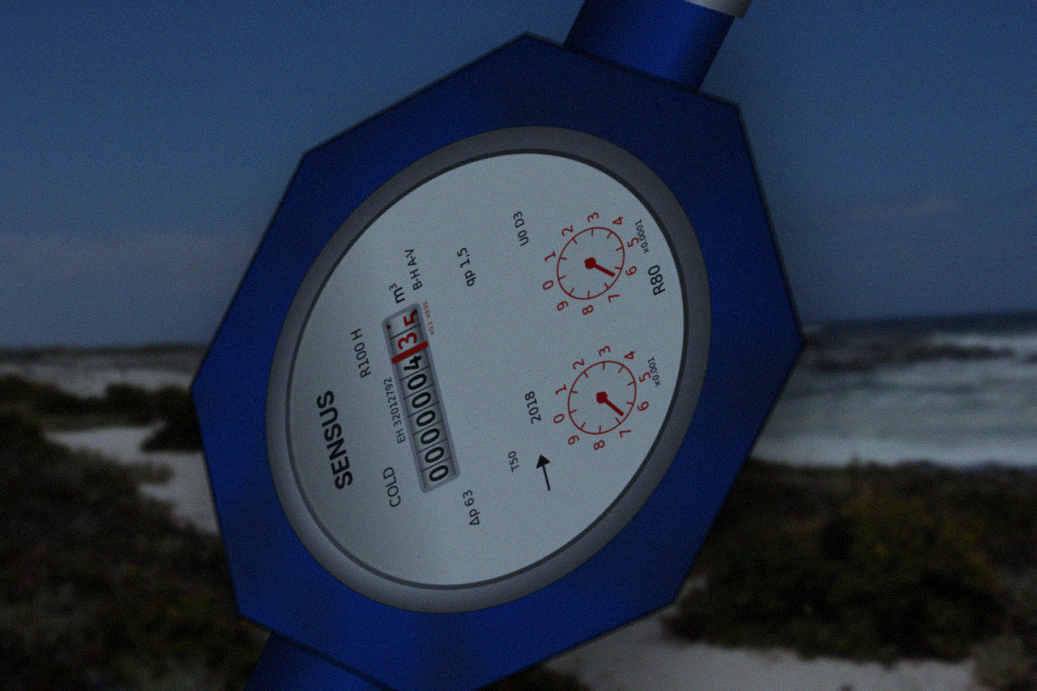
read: 4.3466 m³
